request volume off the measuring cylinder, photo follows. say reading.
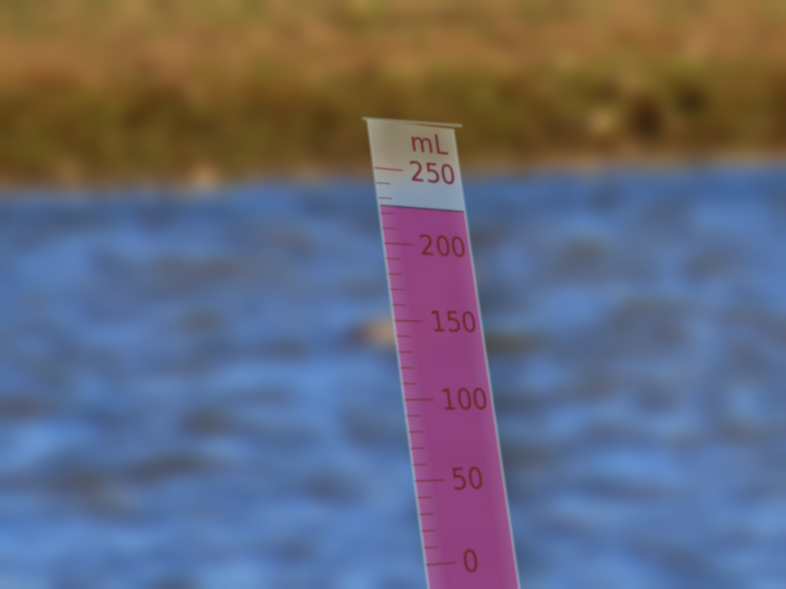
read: 225 mL
